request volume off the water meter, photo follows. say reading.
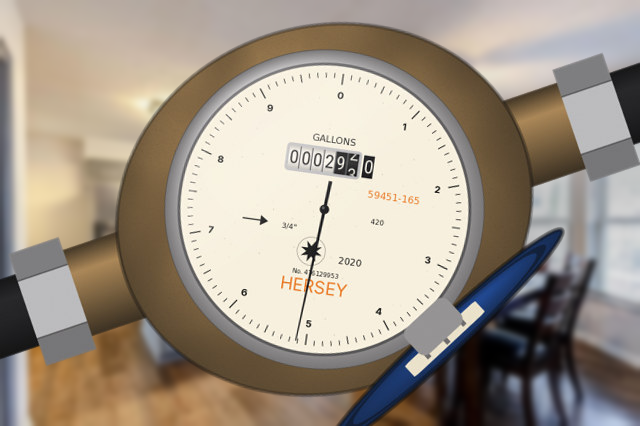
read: 2925.1 gal
